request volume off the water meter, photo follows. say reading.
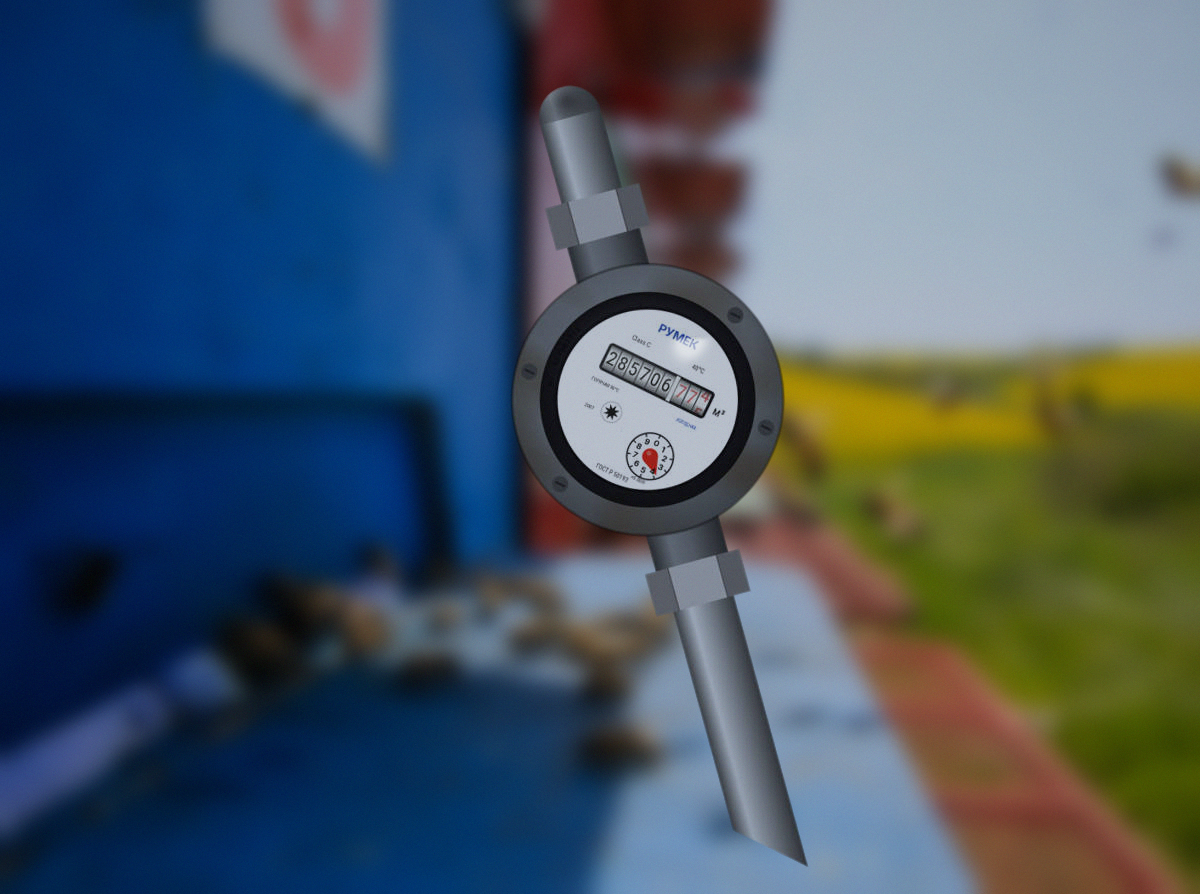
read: 285706.7743 m³
